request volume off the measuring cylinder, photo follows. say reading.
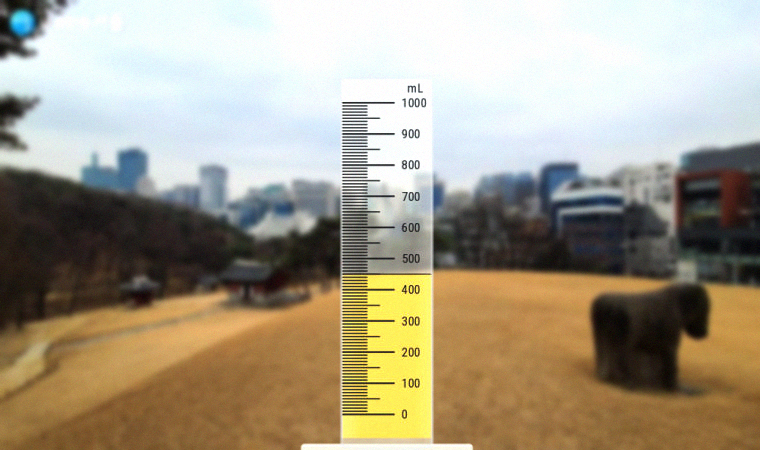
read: 450 mL
